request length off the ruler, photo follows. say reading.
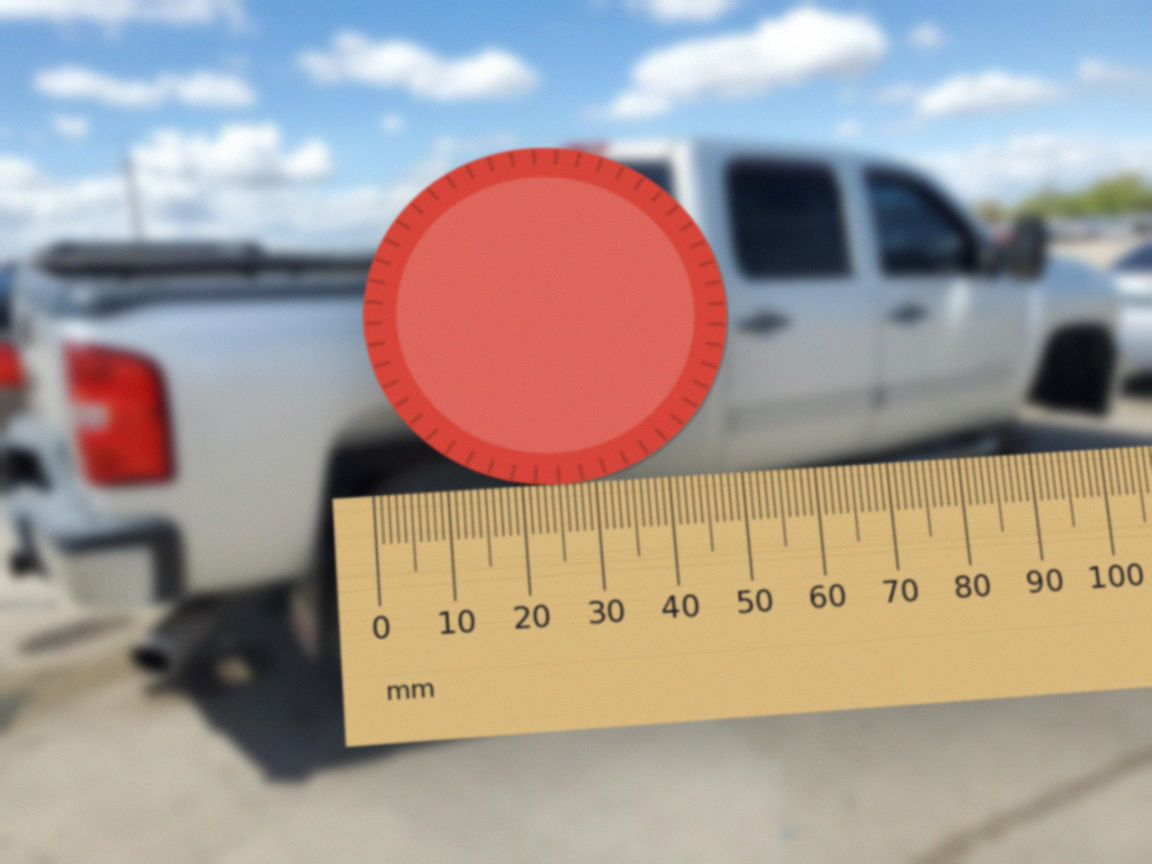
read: 50 mm
